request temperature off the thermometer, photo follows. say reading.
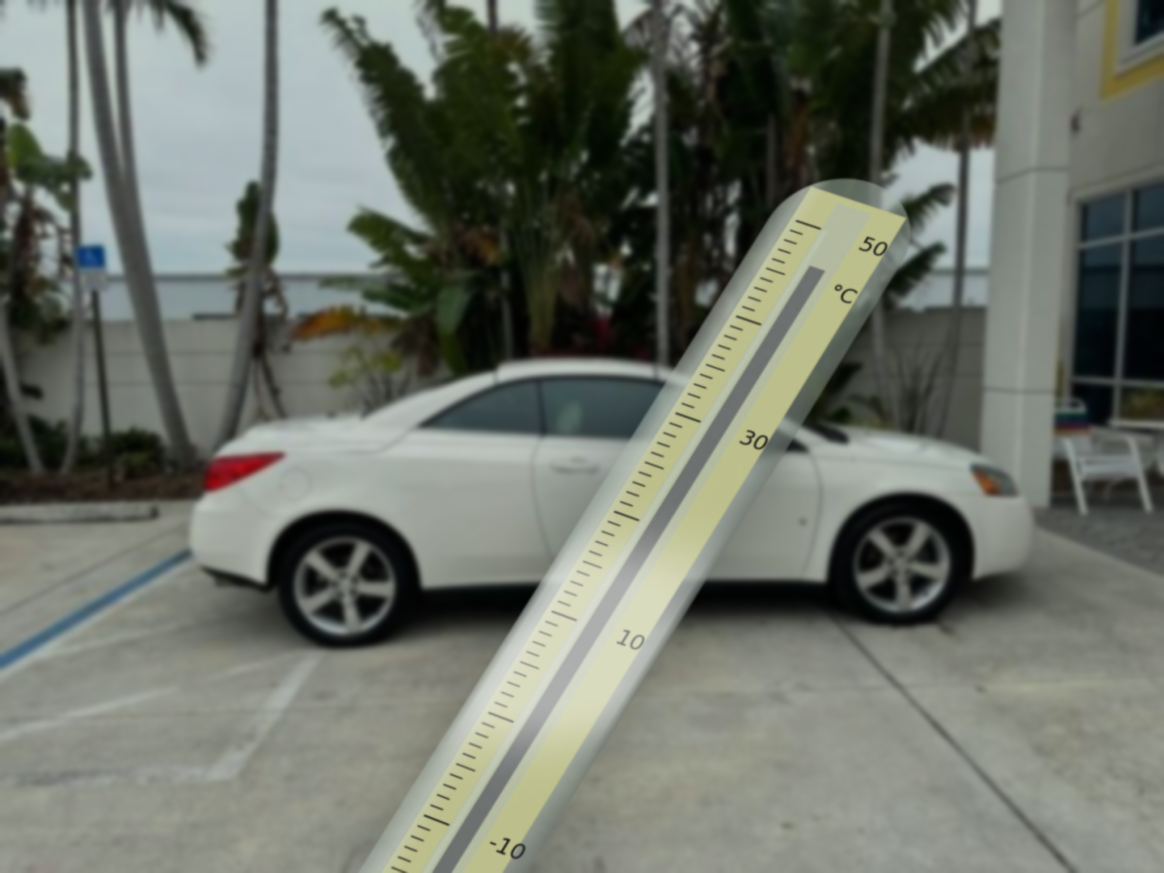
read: 46.5 °C
